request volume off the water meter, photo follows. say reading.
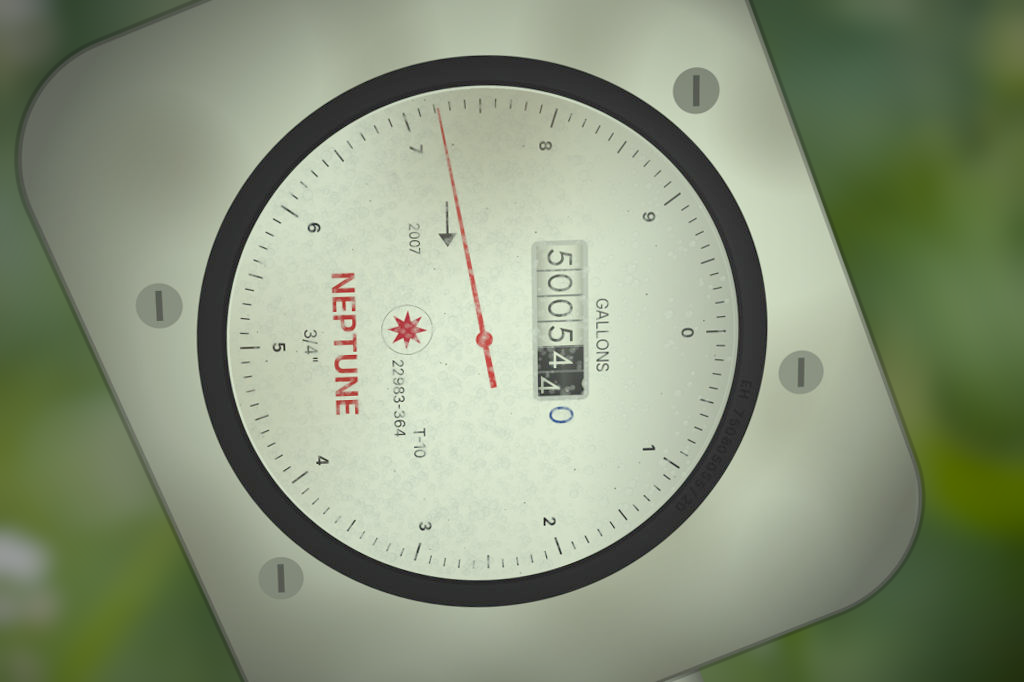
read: 5005437.2 gal
